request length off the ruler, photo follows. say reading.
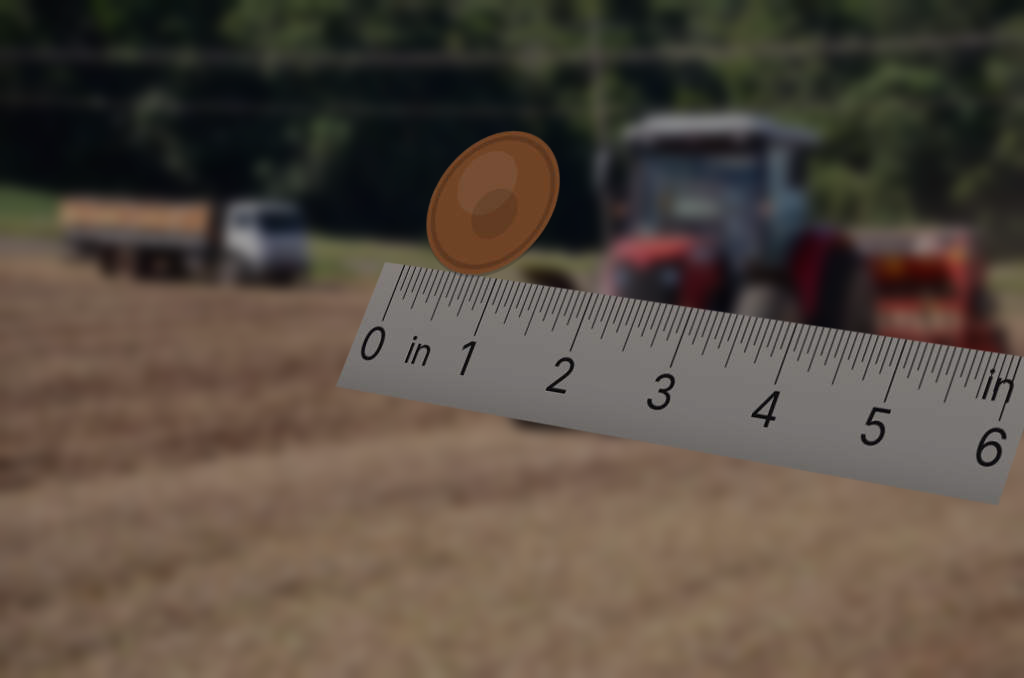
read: 1.3125 in
